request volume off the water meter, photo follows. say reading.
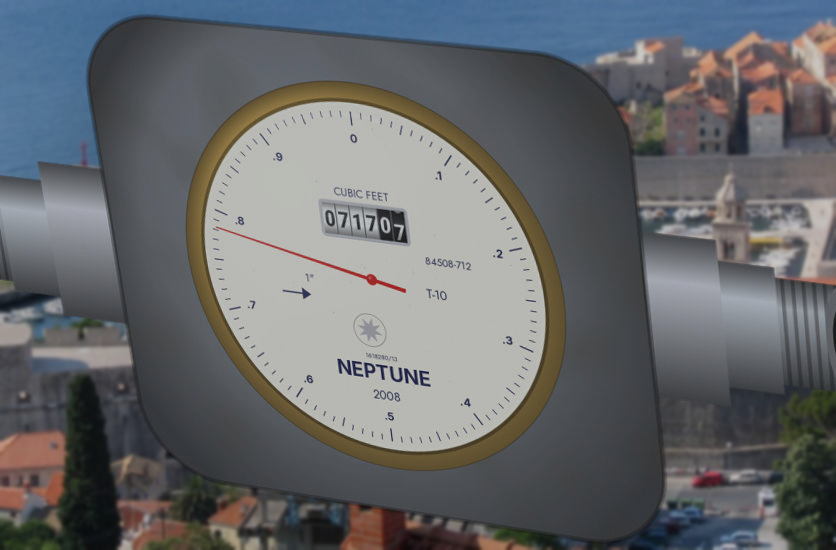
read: 71706.78 ft³
